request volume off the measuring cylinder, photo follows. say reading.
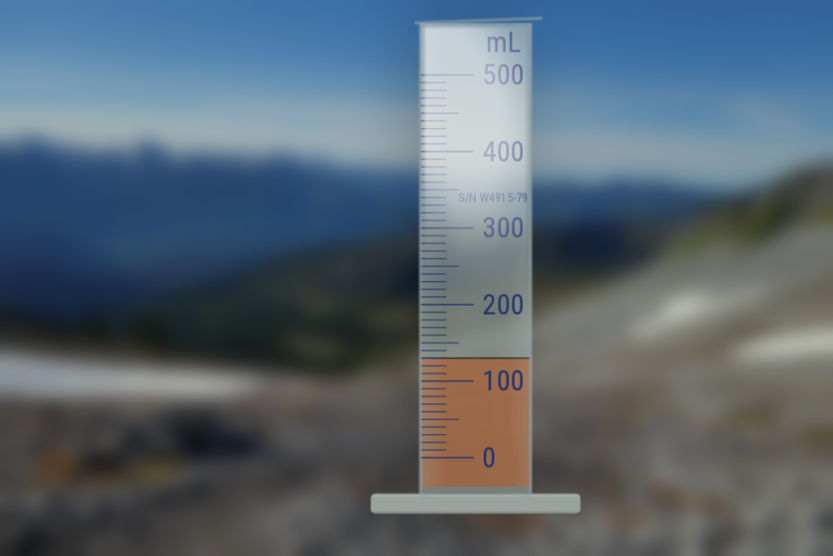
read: 130 mL
